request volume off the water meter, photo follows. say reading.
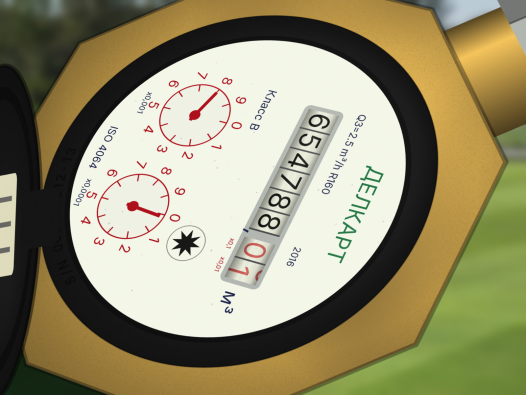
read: 654788.0080 m³
